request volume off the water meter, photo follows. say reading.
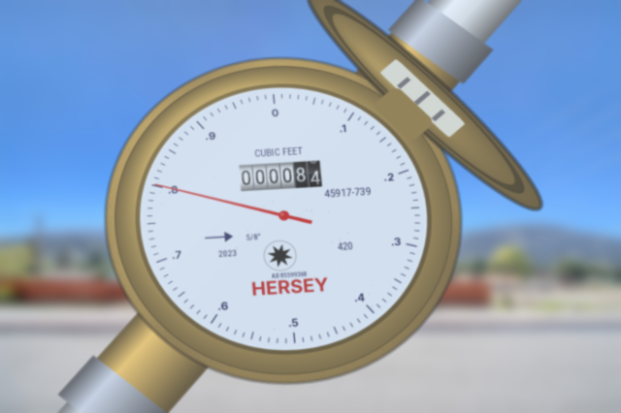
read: 83.80 ft³
